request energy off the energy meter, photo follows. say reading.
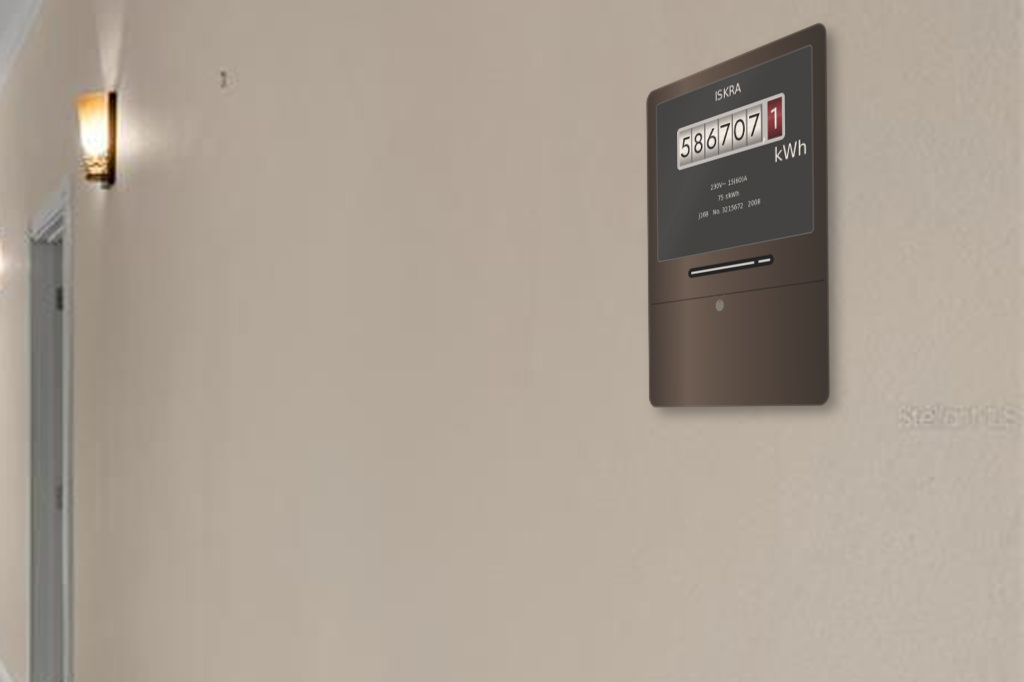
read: 586707.1 kWh
